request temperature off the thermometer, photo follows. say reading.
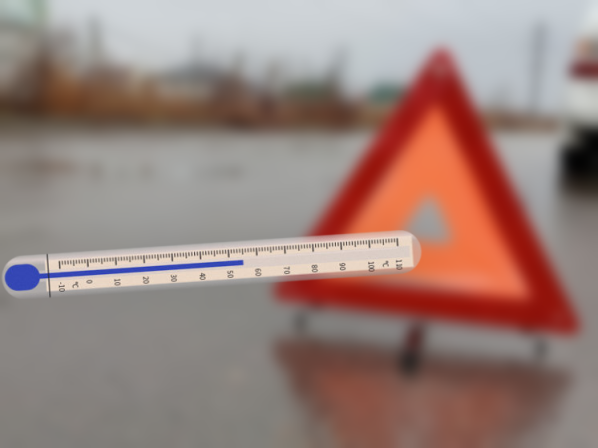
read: 55 °C
